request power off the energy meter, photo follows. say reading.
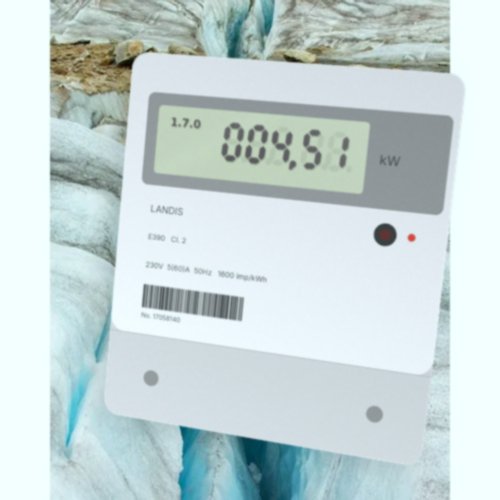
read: 4.51 kW
